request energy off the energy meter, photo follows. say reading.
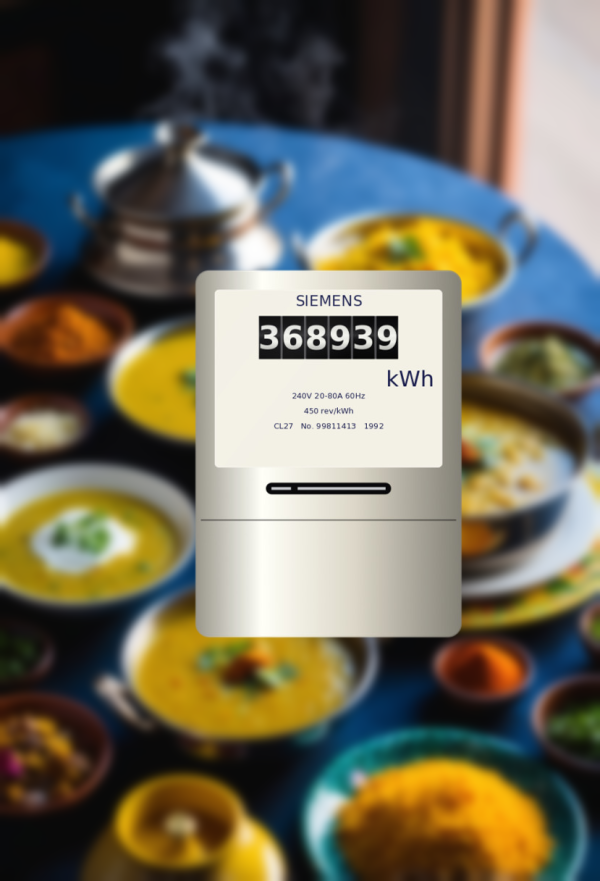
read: 368939 kWh
